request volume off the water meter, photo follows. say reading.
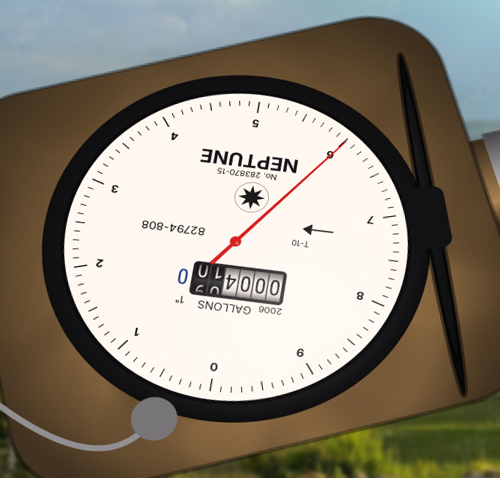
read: 4096.0 gal
